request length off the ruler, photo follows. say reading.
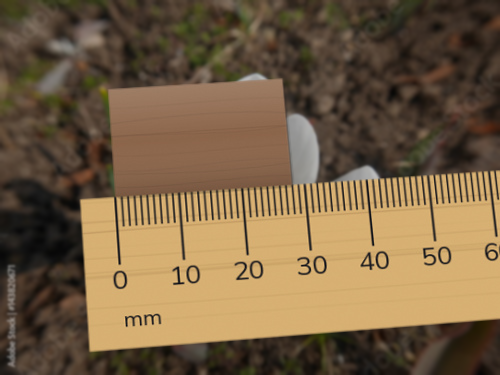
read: 28 mm
